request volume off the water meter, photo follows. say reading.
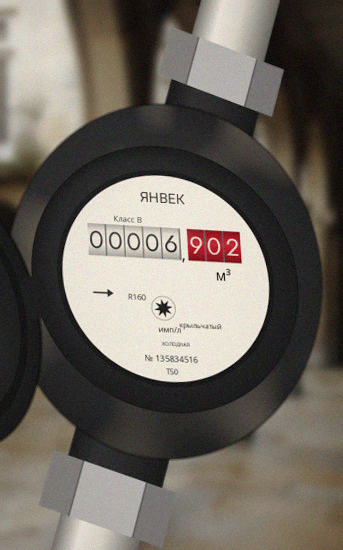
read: 6.902 m³
